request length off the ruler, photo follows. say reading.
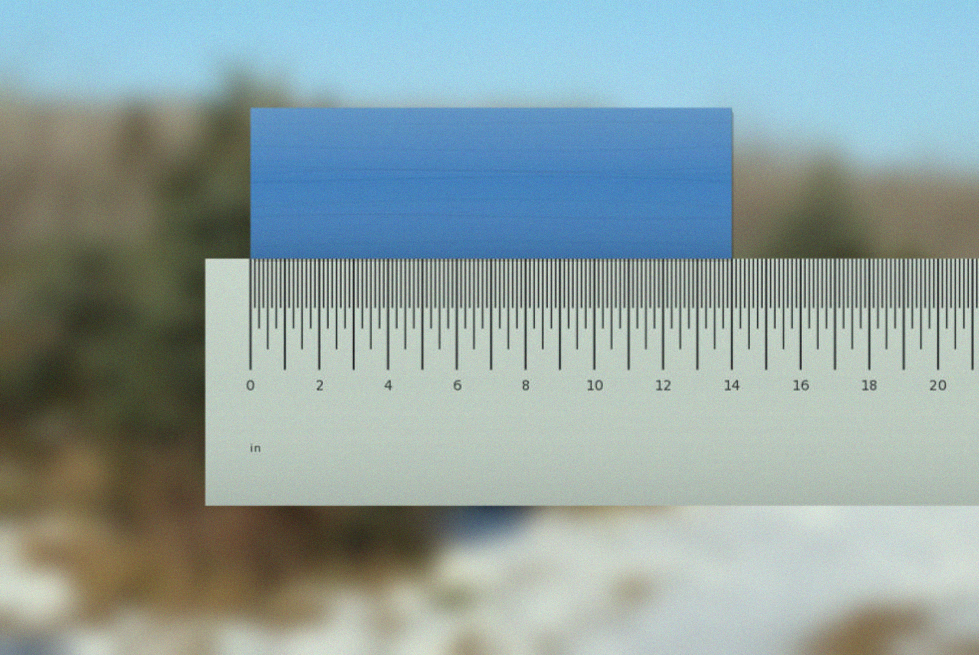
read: 14 in
